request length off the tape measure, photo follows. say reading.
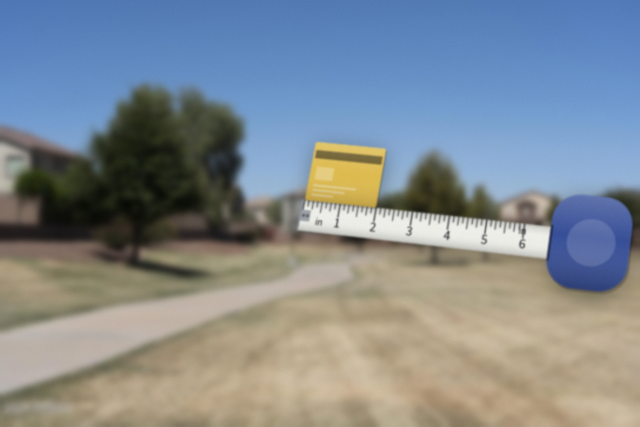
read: 2 in
